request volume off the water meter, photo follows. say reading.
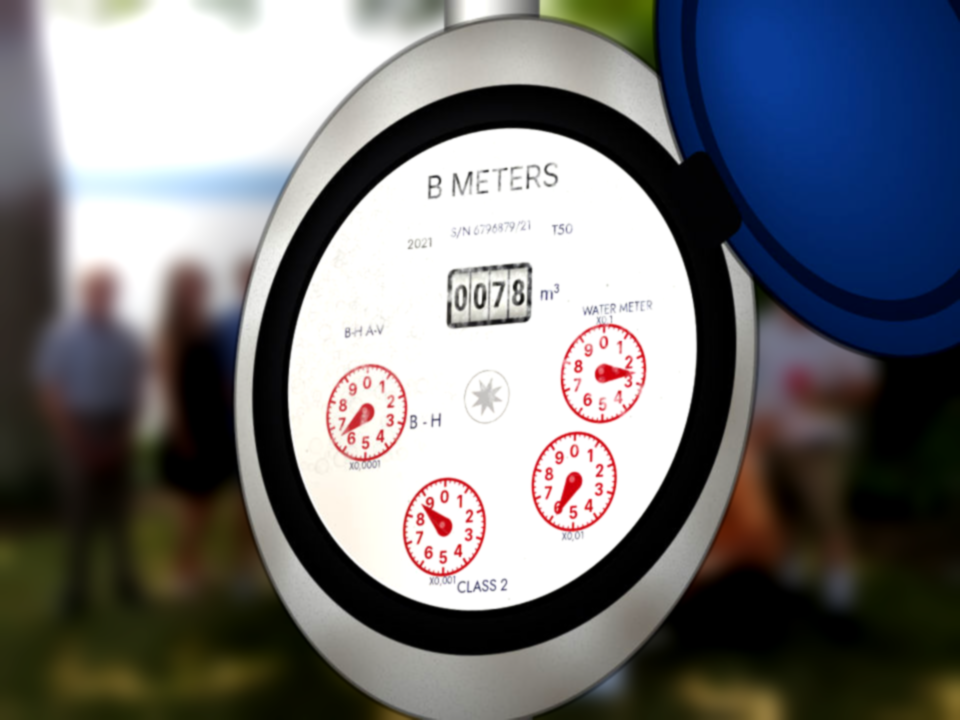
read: 78.2586 m³
